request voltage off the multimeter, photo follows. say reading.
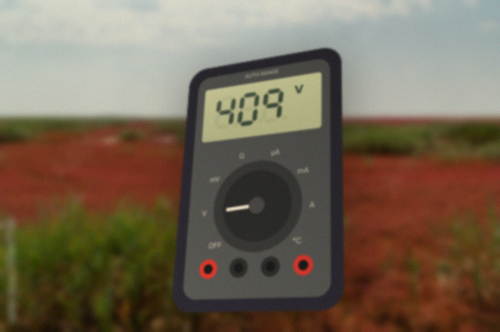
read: 409 V
